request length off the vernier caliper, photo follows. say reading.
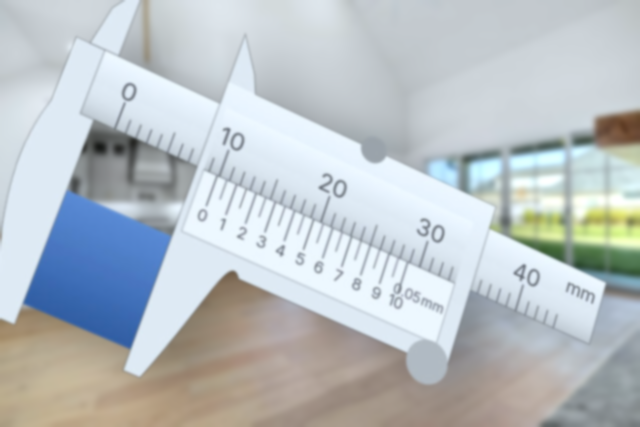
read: 9.8 mm
